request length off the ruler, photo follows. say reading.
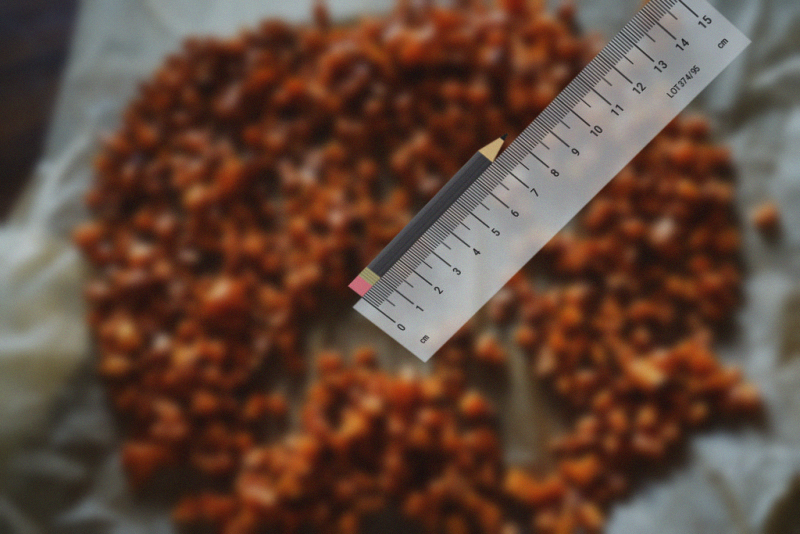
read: 8 cm
